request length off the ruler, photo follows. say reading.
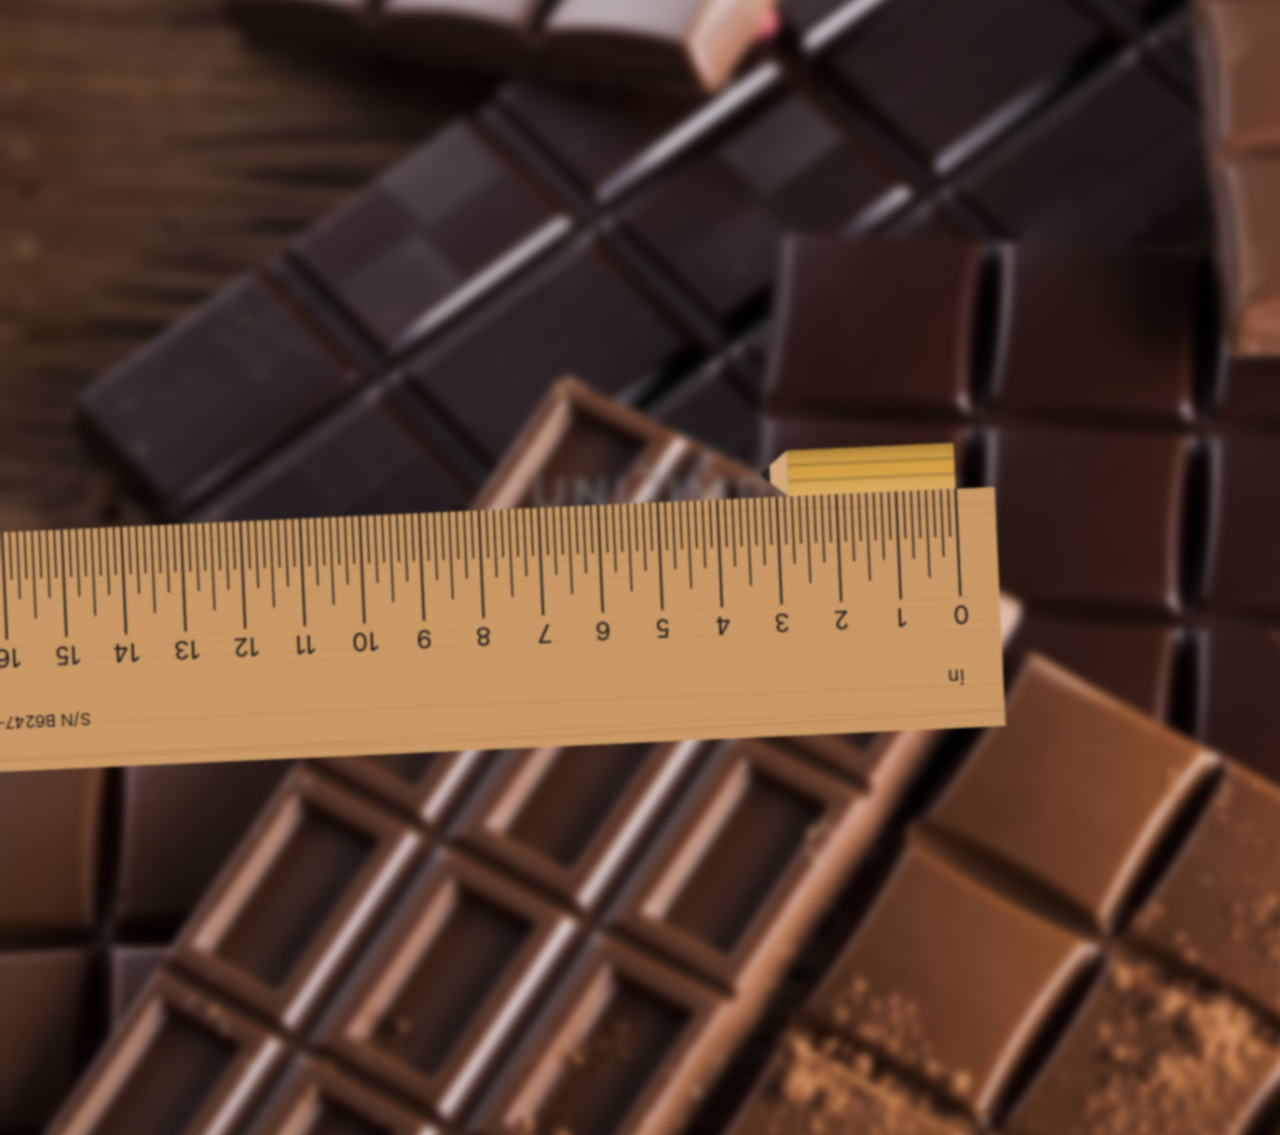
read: 3.25 in
